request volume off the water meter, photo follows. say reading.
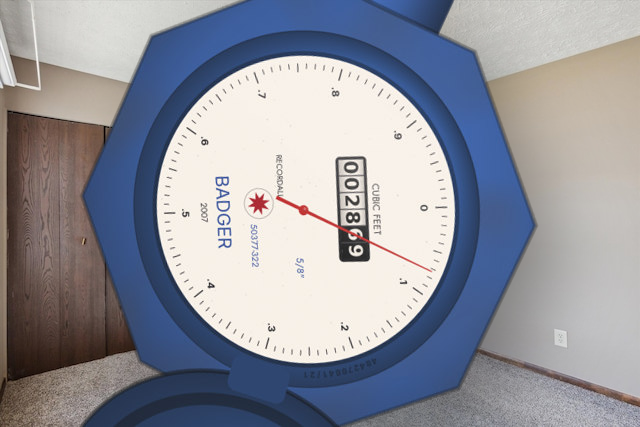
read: 2869.07 ft³
